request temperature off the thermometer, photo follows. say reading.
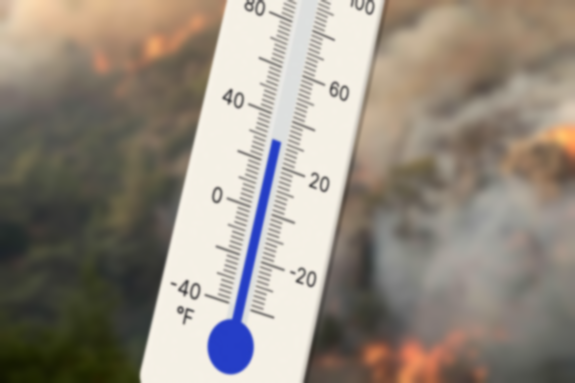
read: 30 °F
